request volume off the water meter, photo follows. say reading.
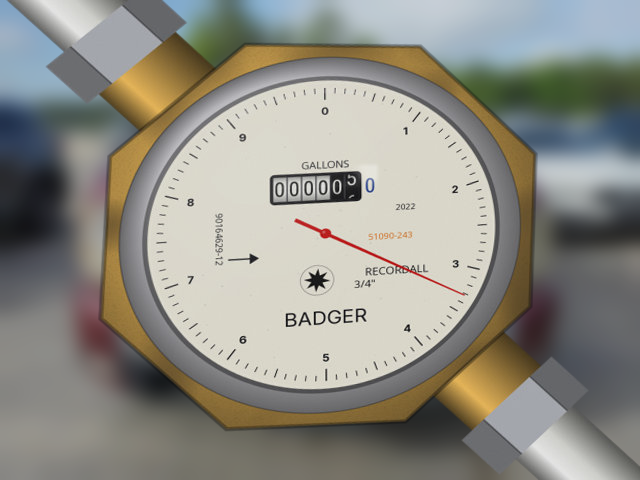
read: 53.3 gal
